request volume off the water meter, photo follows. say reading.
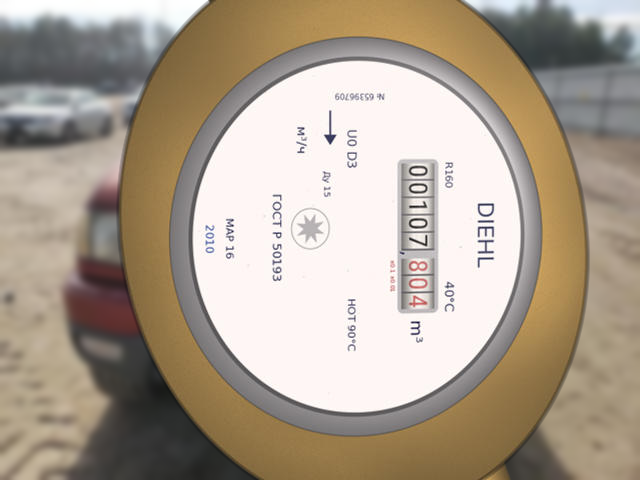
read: 107.804 m³
